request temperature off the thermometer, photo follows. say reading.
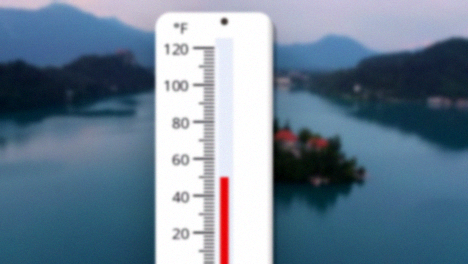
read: 50 °F
